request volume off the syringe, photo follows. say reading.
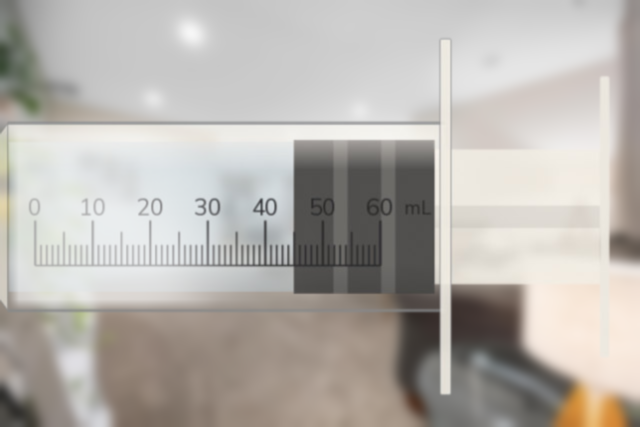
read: 45 mL
